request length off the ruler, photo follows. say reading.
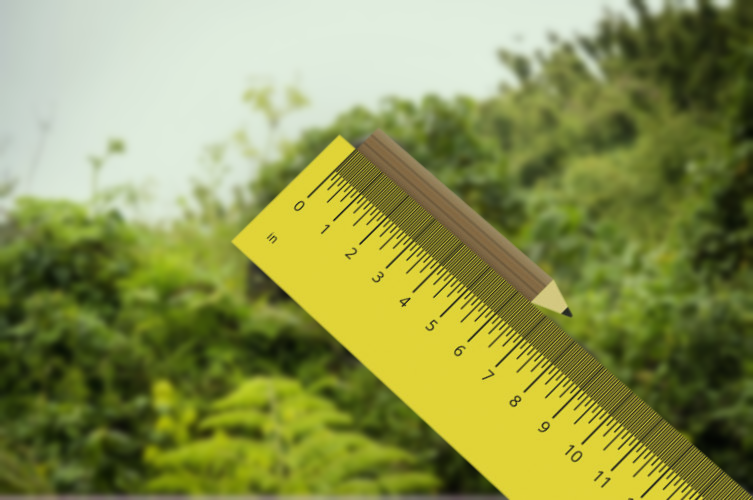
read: 7.5 in
